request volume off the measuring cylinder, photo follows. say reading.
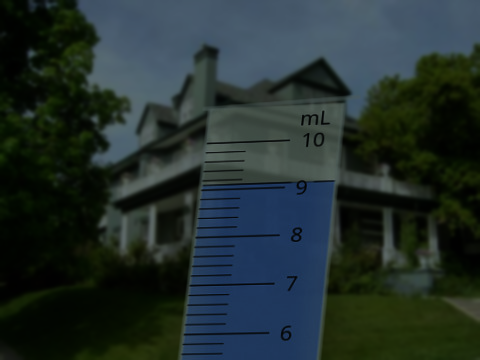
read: 9.1 mL
